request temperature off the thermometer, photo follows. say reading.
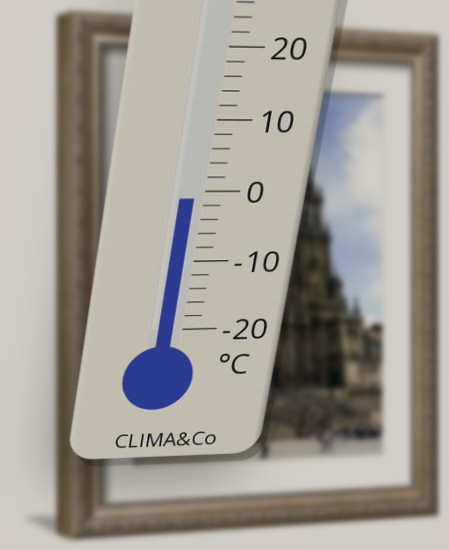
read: -1 °C
